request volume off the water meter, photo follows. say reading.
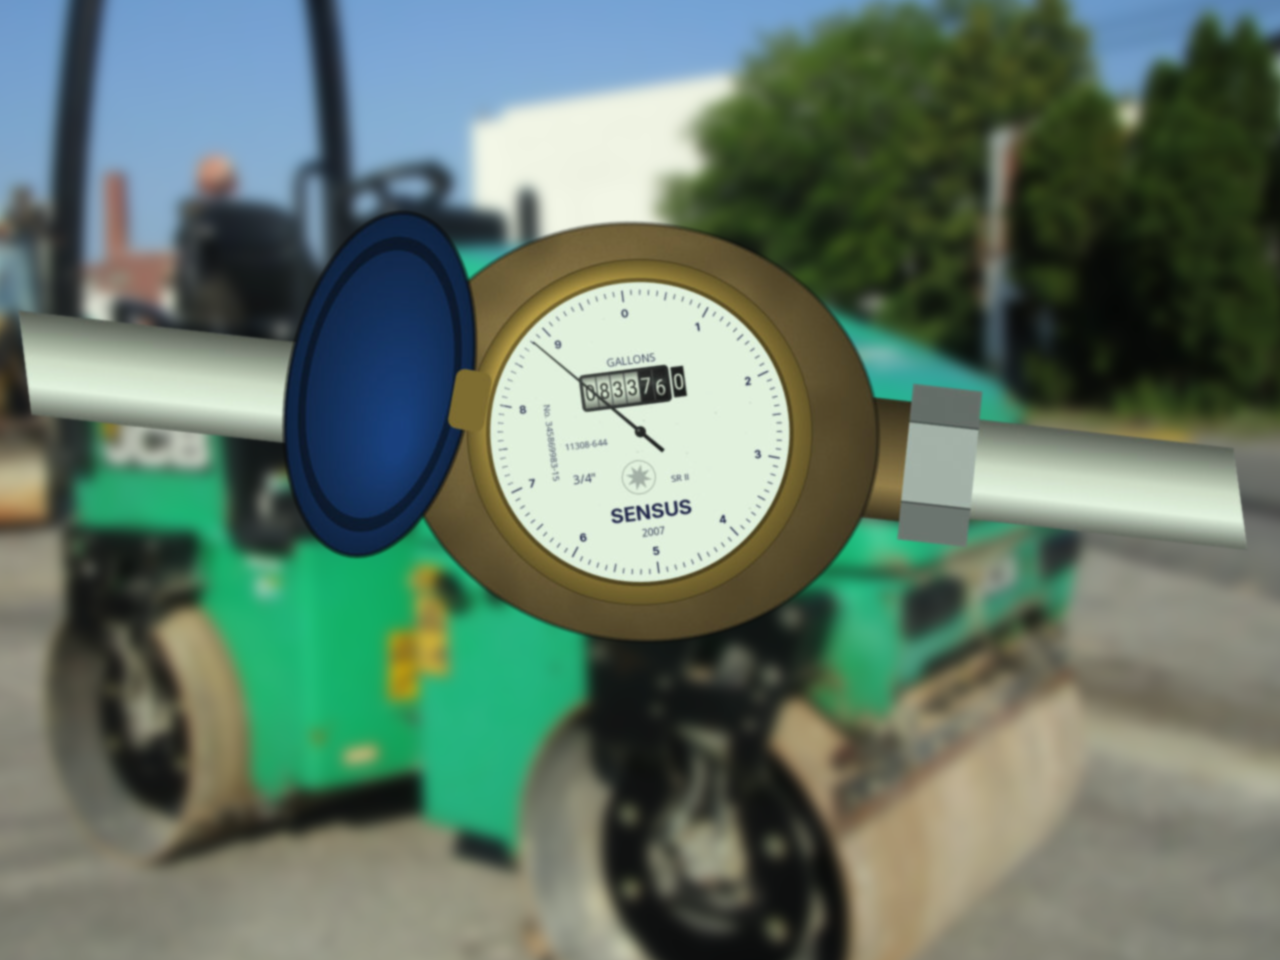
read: 833758.8 gal
